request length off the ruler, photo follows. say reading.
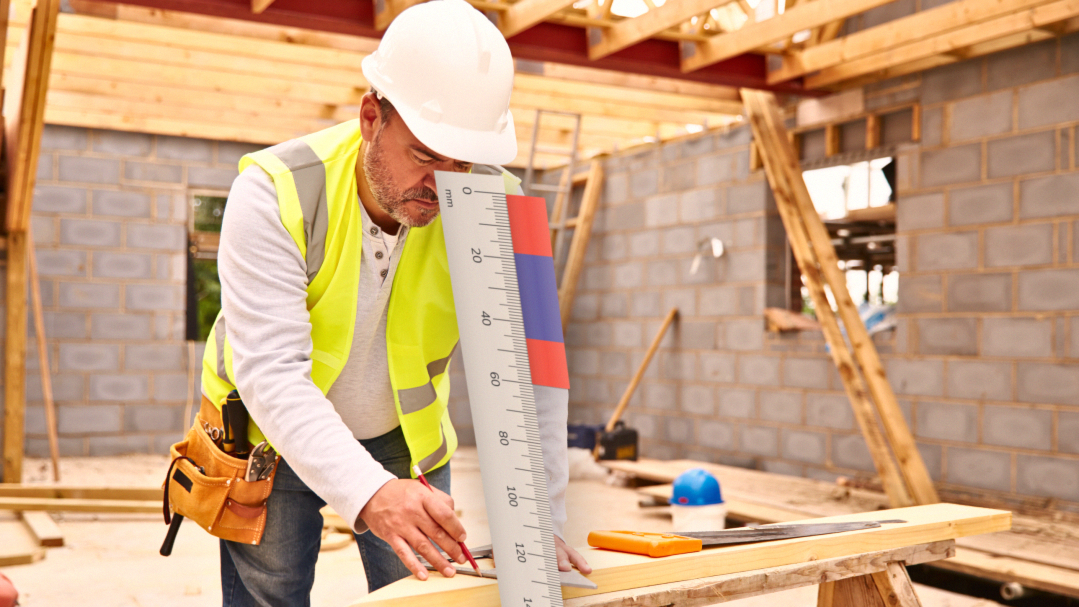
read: 60 mm
